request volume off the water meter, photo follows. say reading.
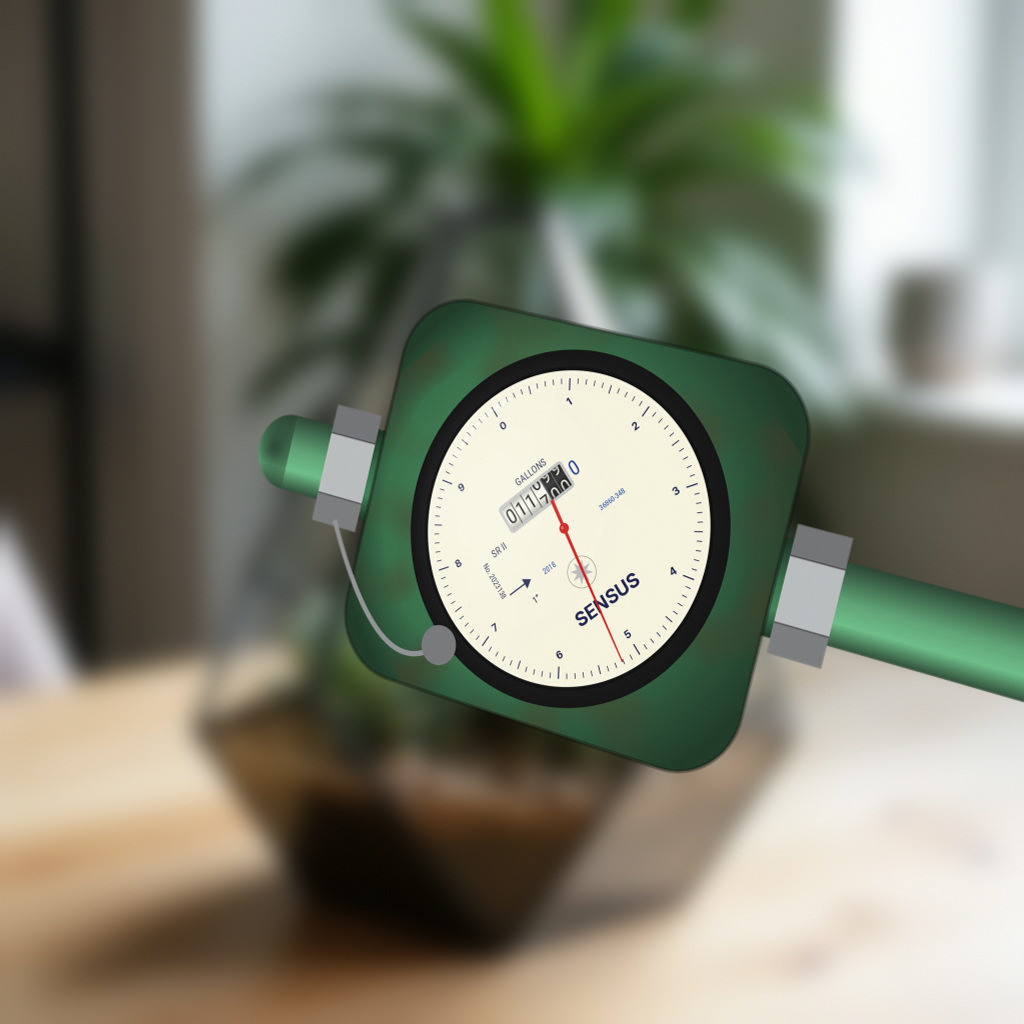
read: 116995.2 gal
